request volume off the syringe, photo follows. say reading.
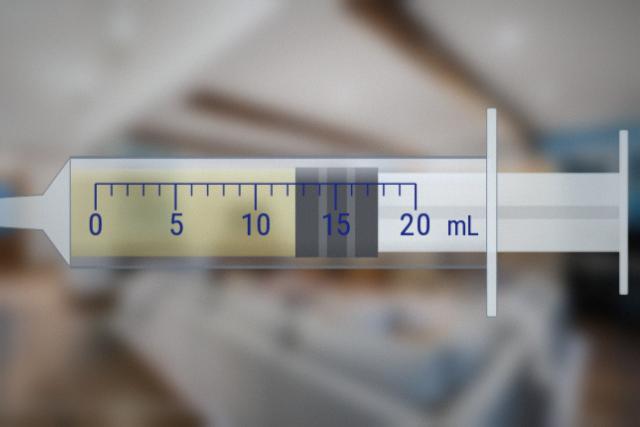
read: 12.5 mL
